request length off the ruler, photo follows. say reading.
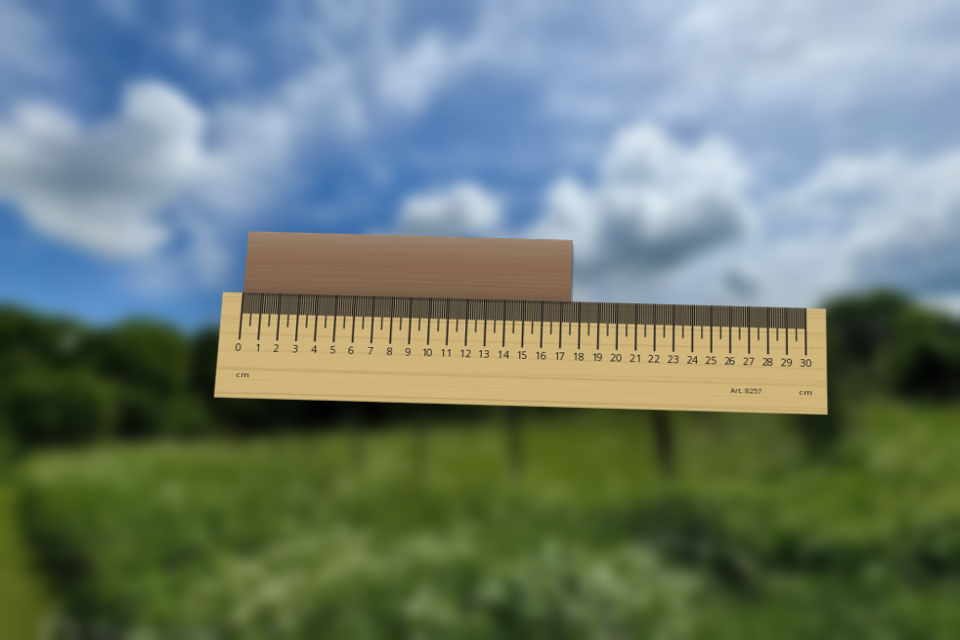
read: 17.5 cm
